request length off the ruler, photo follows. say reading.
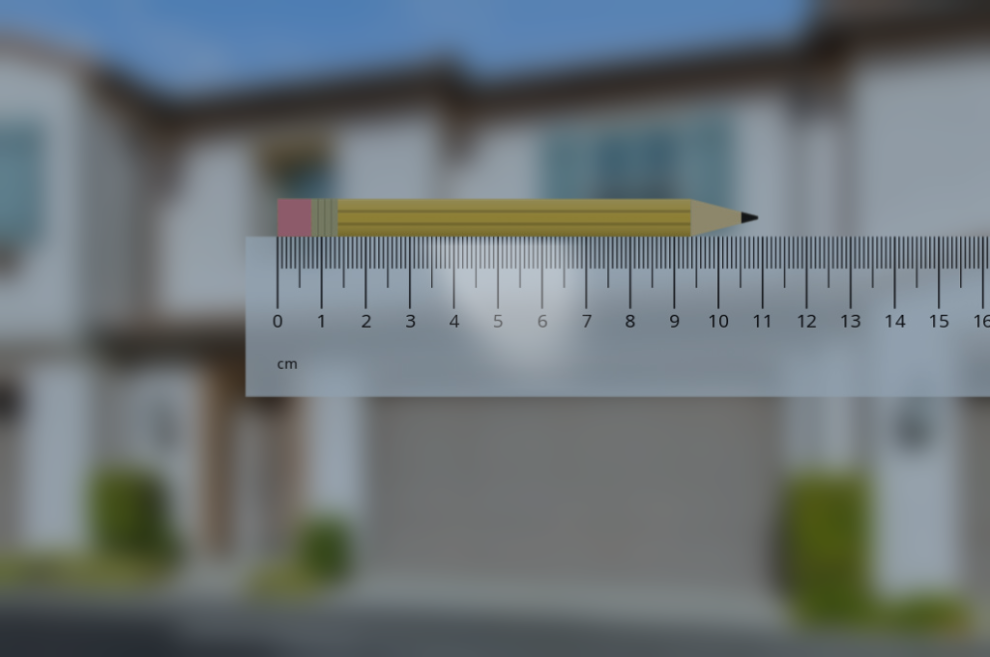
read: 10.9 cm
